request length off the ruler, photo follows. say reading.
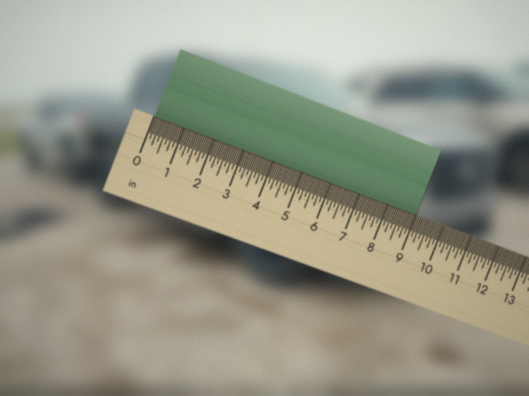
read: 9 in
